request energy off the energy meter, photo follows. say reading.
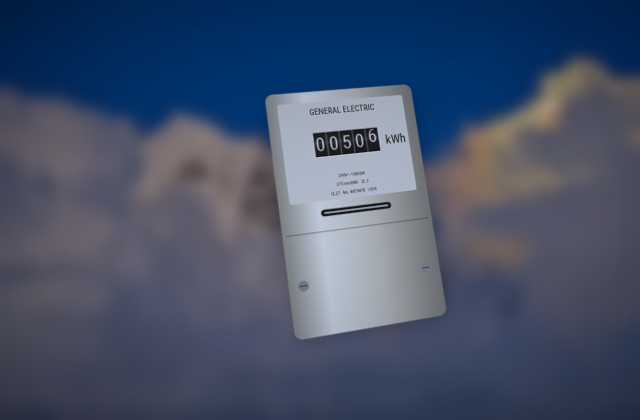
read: 506 kWh
